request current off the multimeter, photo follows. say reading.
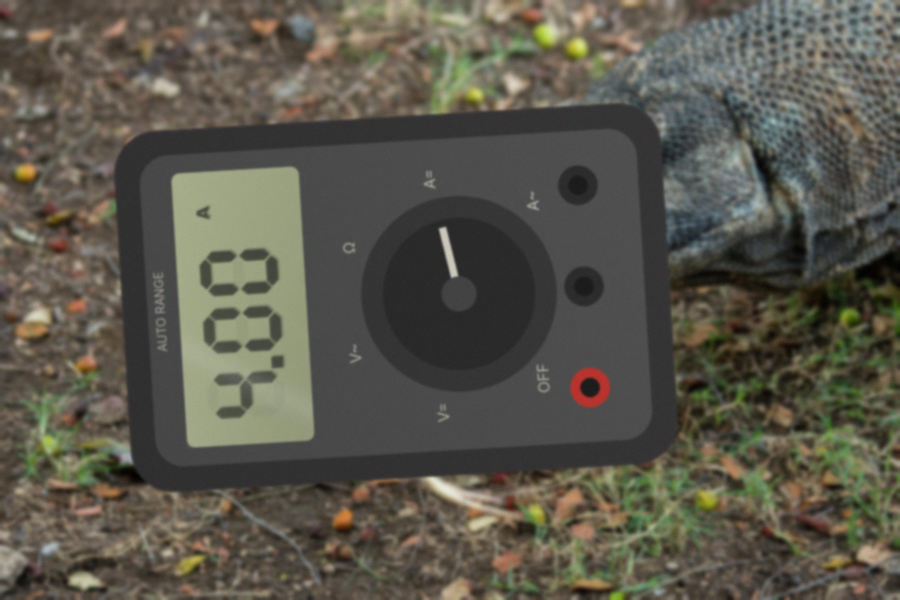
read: 4.00 A
